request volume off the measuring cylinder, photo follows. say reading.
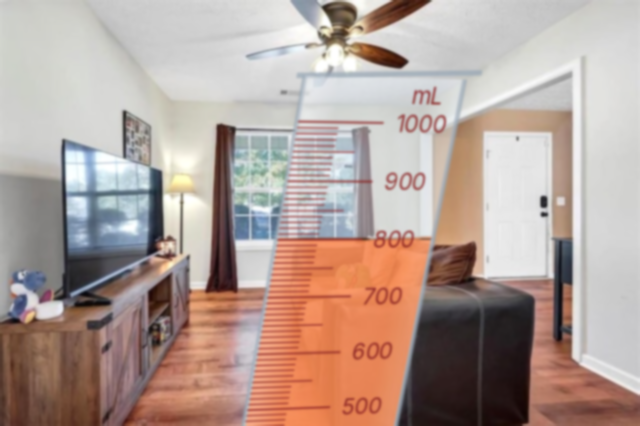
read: 800 mL
